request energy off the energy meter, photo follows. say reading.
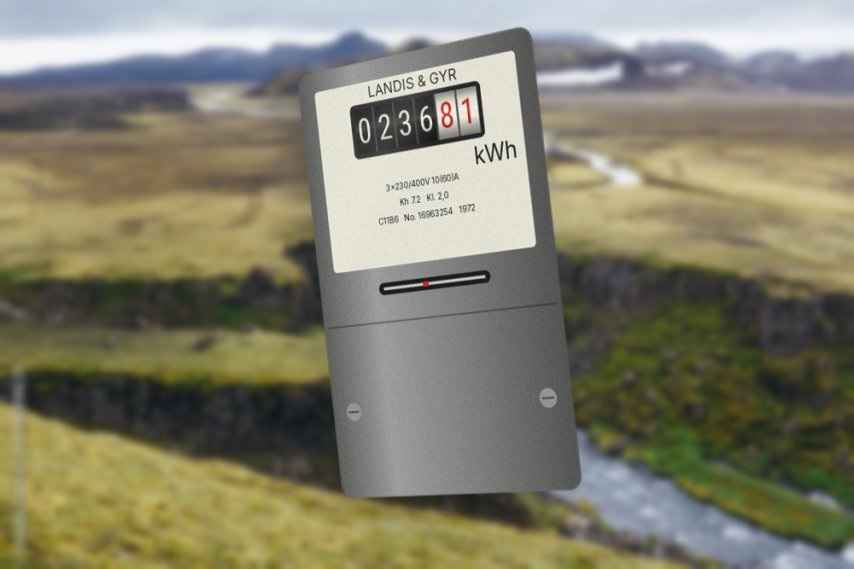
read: 236.81 kWh
